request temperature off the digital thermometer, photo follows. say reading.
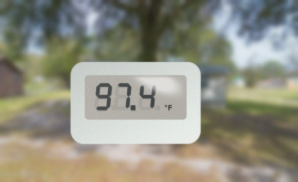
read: 97.4 °F
